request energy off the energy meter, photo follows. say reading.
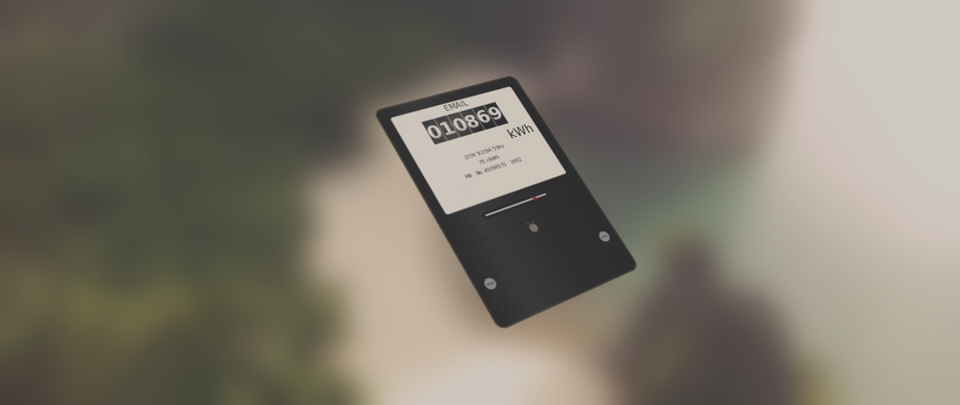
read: 10869 kWh
